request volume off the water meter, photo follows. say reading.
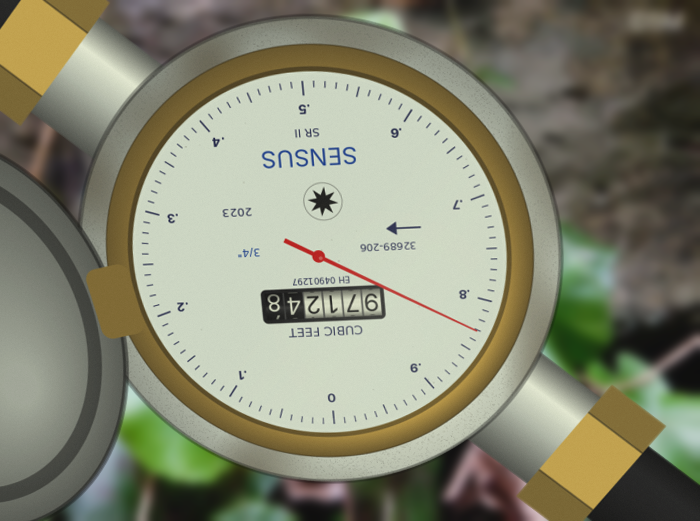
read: 971247.83 ft³
